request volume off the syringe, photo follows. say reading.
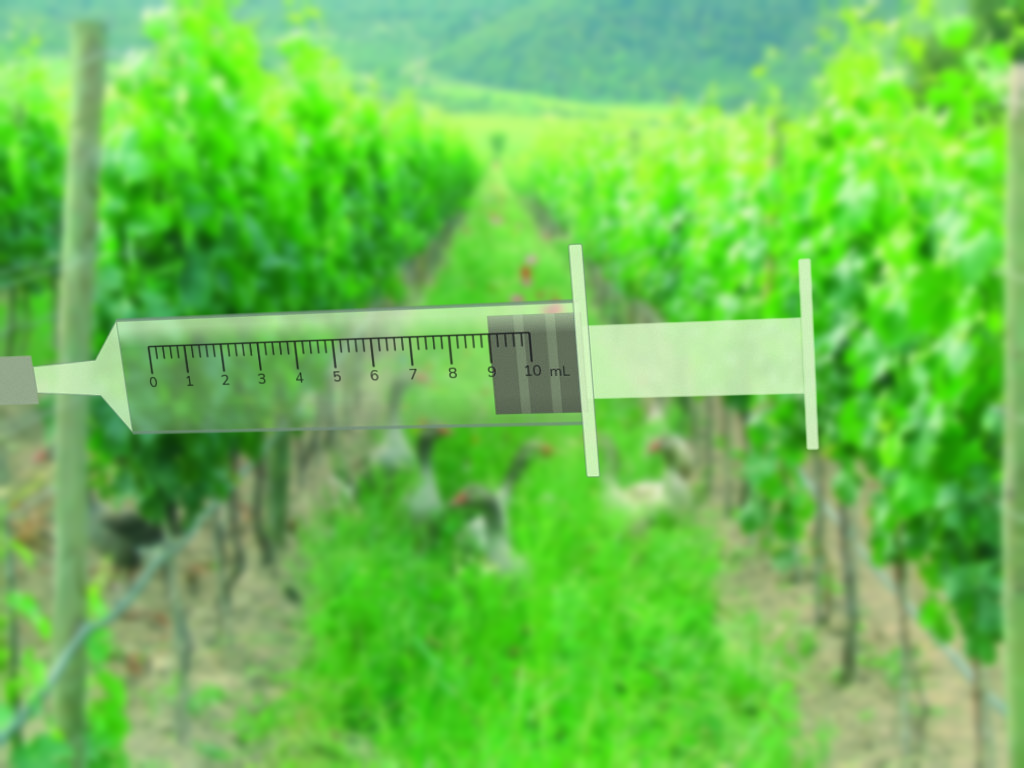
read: 9 mL
